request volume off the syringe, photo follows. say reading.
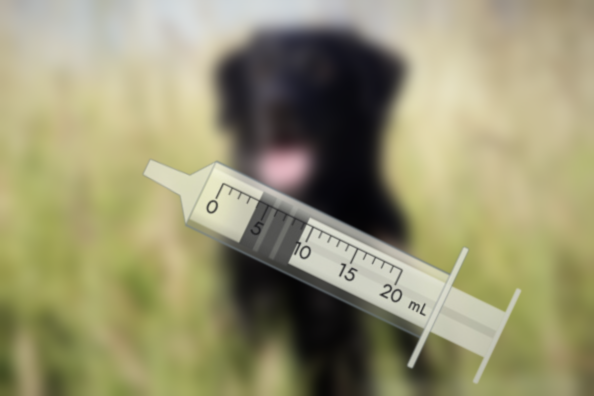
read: 4 mL
